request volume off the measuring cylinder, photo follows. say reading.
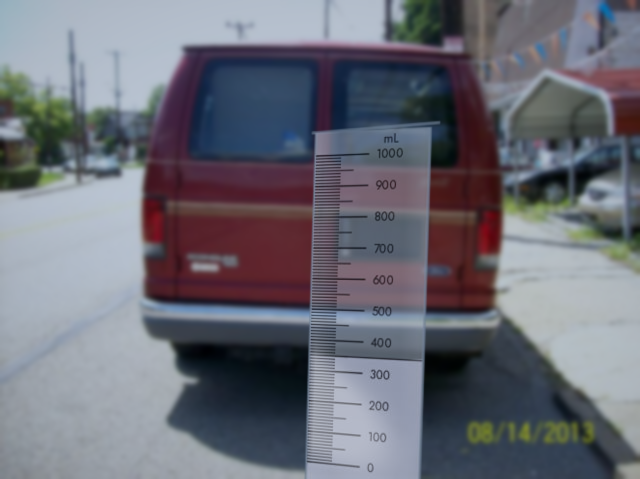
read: 350 mL
